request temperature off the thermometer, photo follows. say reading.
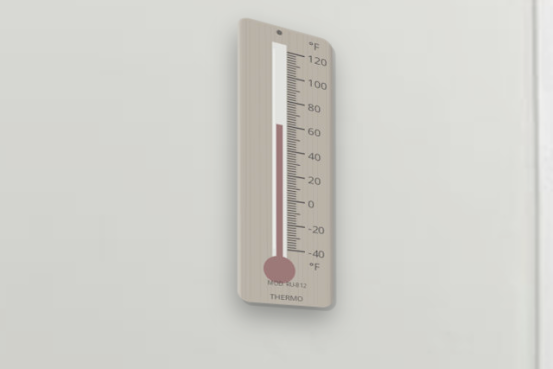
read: 60 °F
